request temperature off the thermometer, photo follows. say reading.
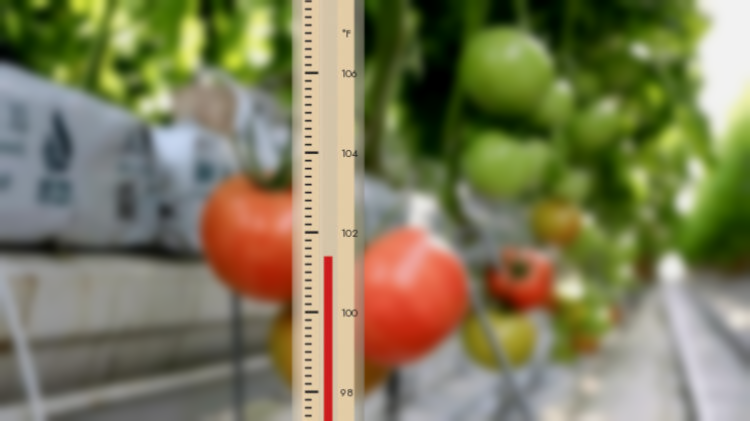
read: 101.4 °F
